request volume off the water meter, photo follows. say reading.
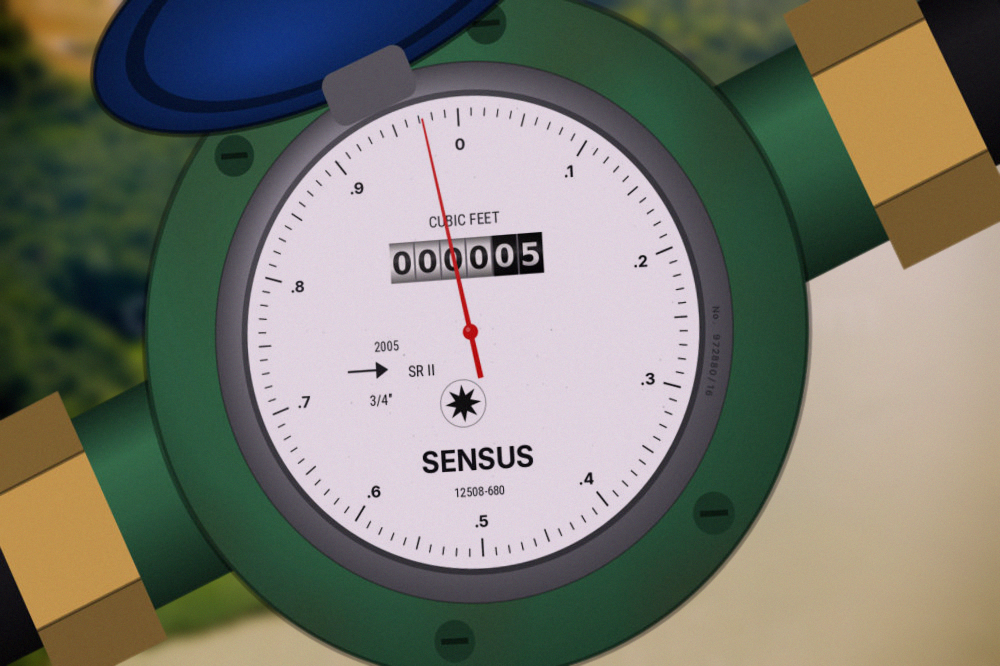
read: 4.97 ft³
